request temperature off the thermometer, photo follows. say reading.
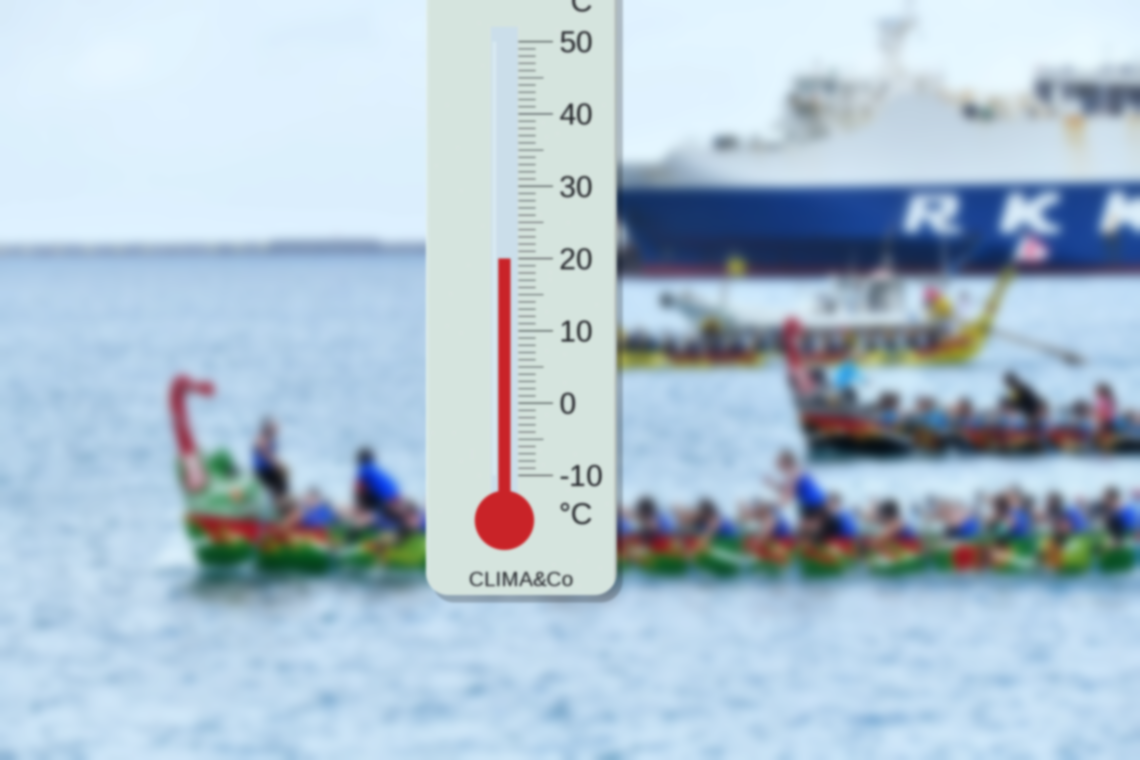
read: 20 °C
